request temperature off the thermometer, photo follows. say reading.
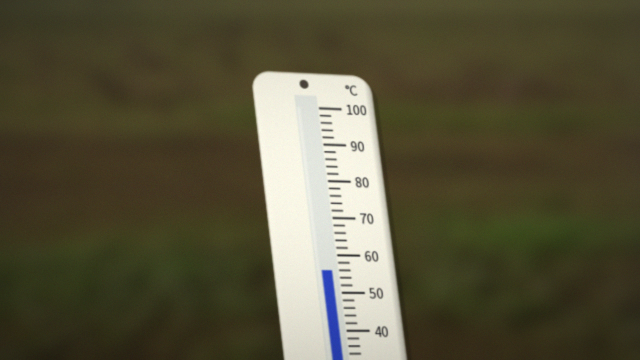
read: 56 °C
